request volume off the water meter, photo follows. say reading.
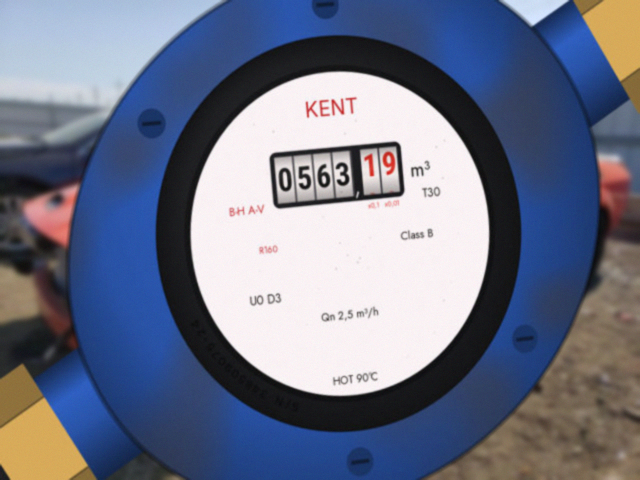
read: 563.19 m³
